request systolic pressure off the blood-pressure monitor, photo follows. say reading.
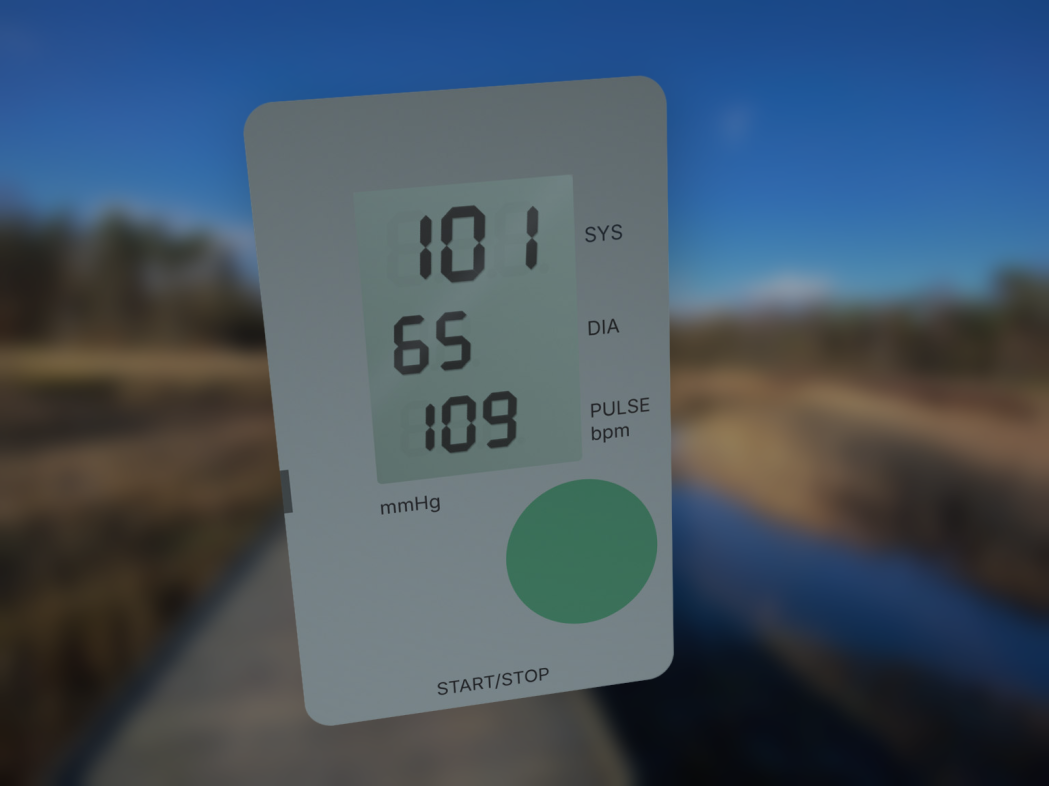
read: 101 mmHg
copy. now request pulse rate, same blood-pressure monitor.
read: 109 bpm
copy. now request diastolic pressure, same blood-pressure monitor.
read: 65 mmHg
